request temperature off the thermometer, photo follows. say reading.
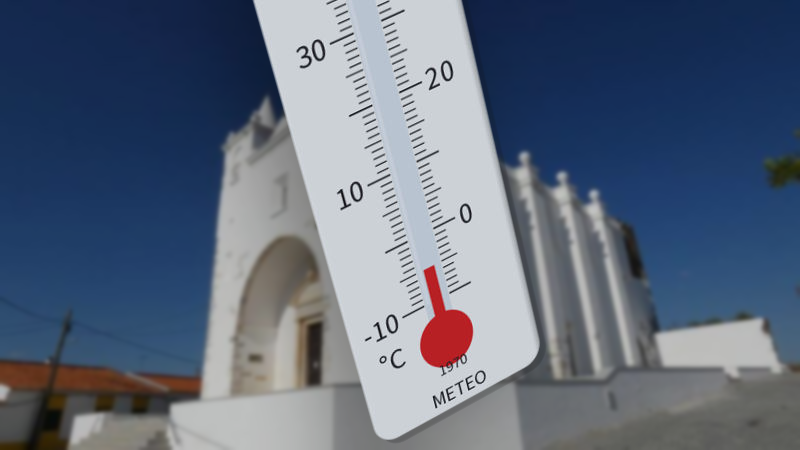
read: -5 °C
